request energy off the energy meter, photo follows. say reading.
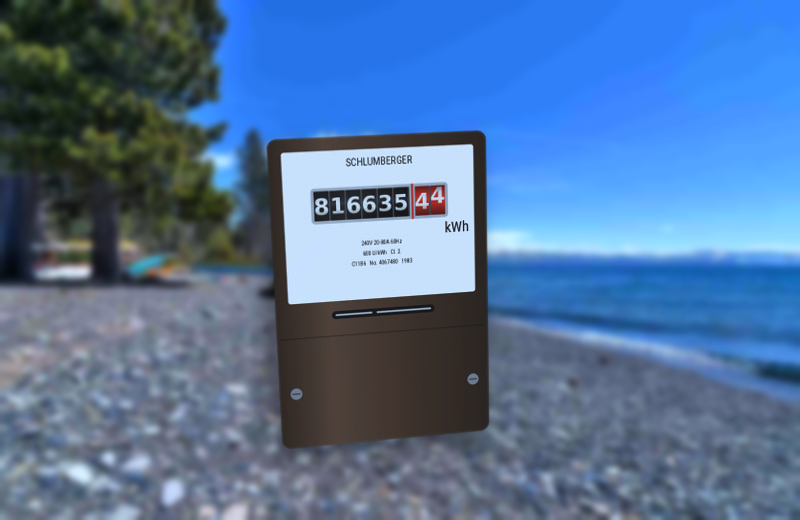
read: 816635.44 kWh
